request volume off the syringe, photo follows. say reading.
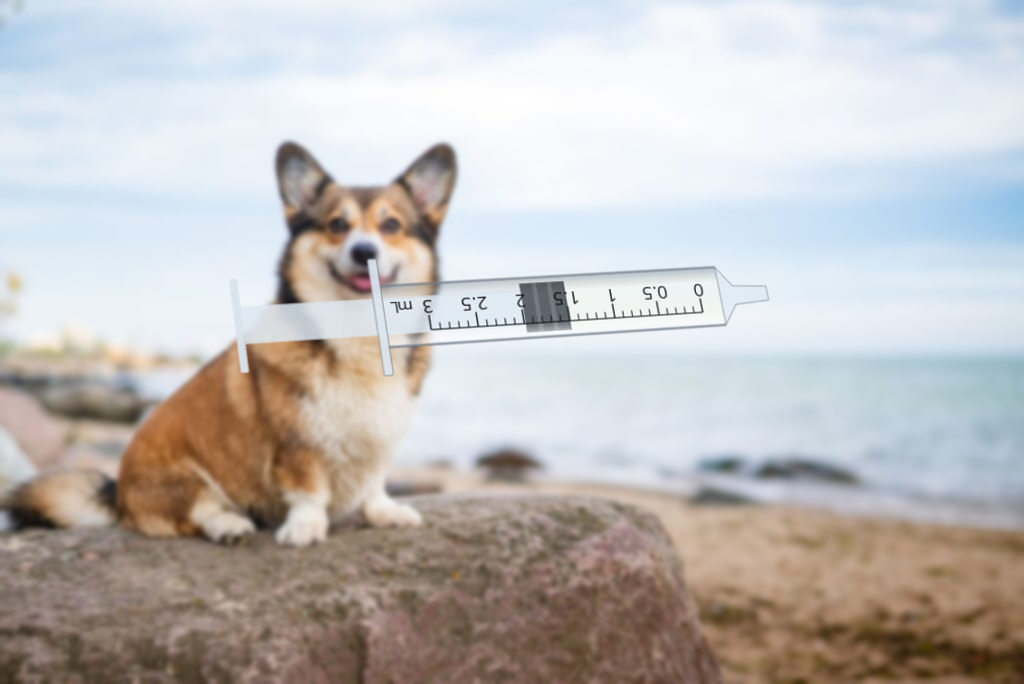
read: 1.5 mL
